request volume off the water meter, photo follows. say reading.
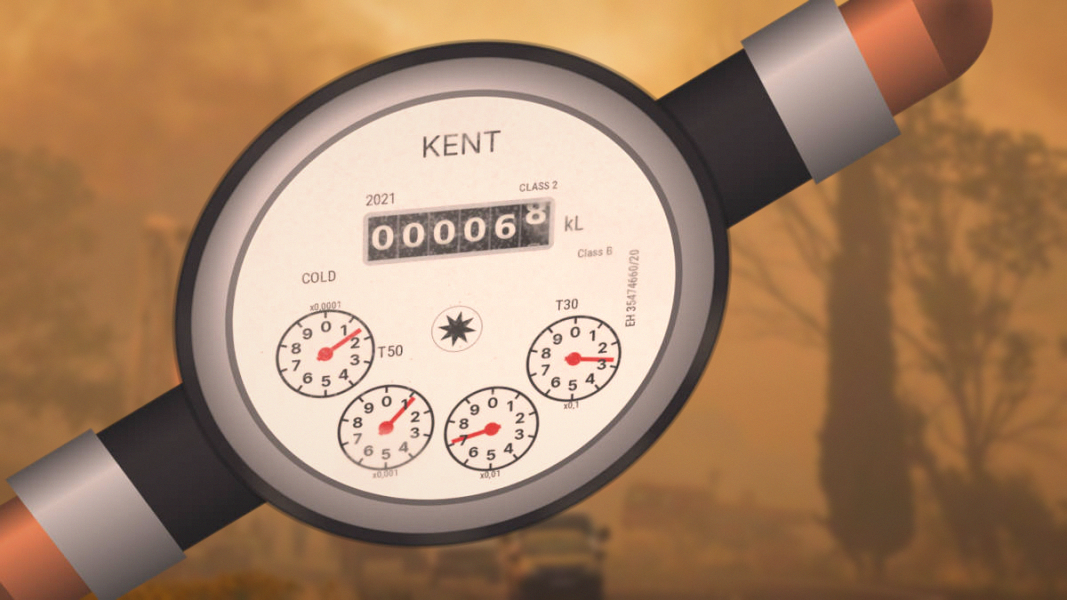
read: 68.2711 kL
